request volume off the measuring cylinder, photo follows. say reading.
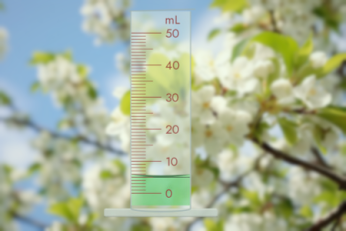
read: 5 mL
